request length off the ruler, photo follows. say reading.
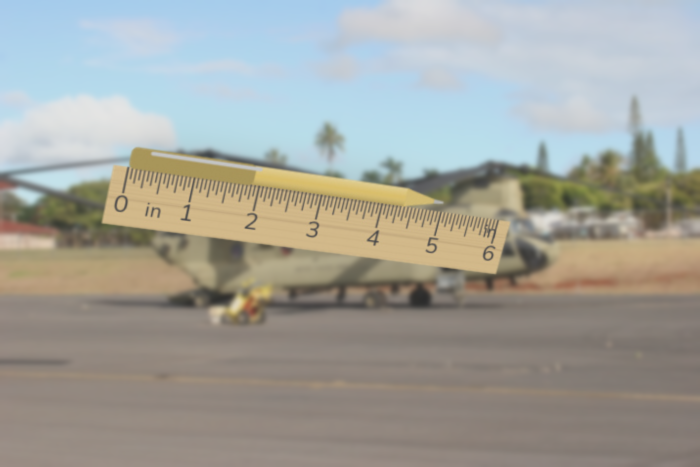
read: 5 in
